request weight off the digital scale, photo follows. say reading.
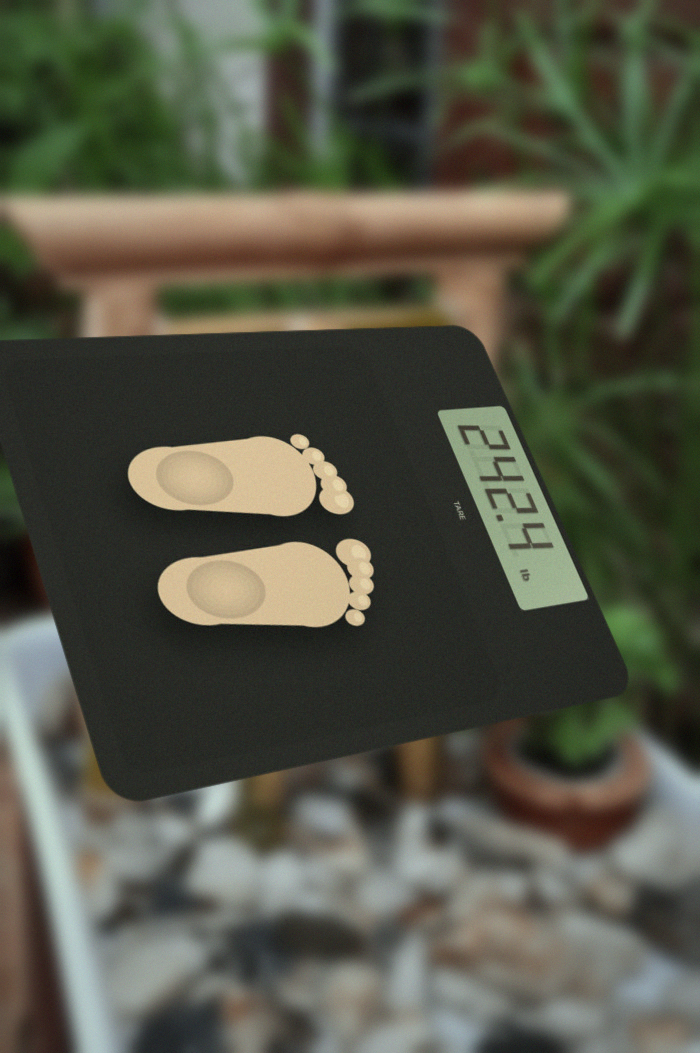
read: 242.4 lb
